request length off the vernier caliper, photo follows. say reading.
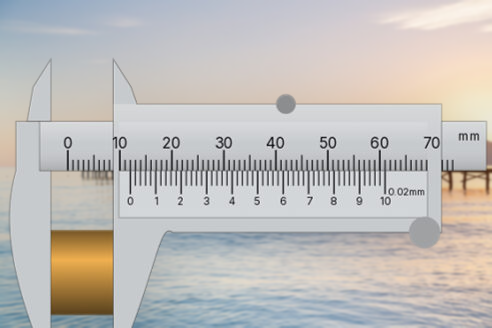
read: 12.0 mm
